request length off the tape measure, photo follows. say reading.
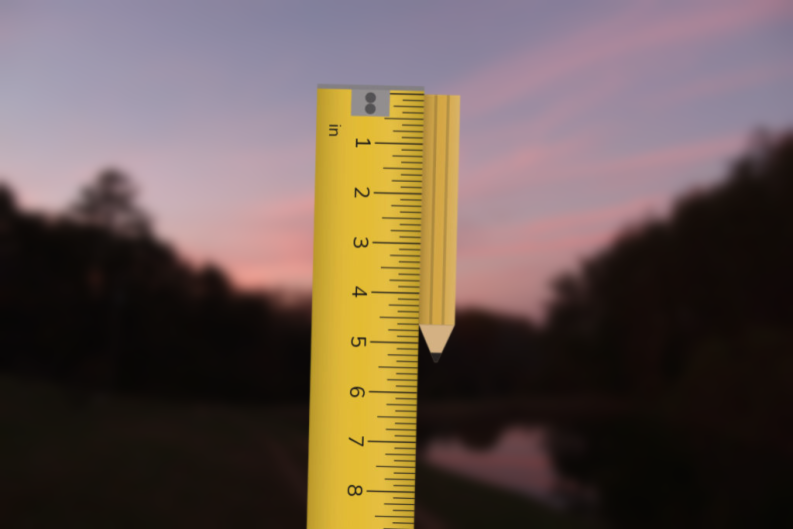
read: 5.375 in
